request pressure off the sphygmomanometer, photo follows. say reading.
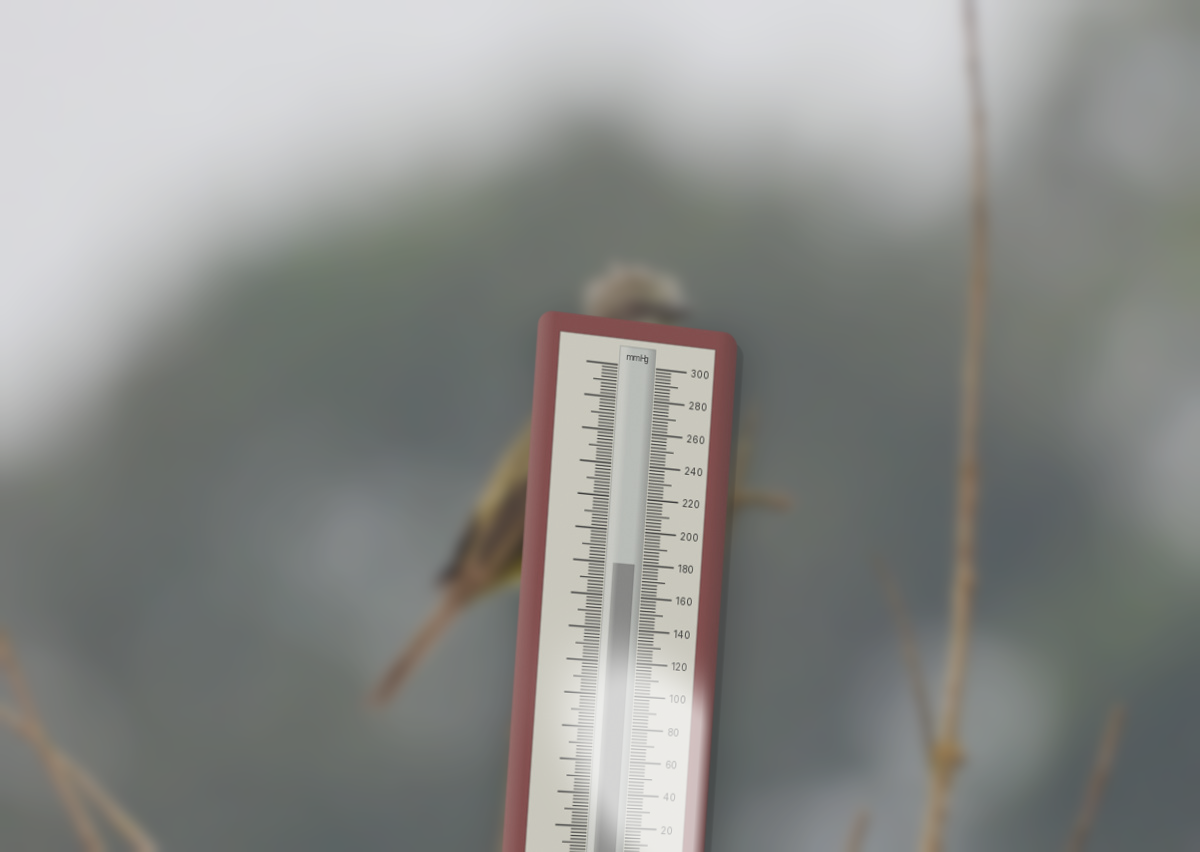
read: 180 mmHg
